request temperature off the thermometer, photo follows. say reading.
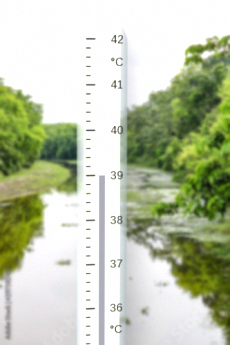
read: 39 °C
